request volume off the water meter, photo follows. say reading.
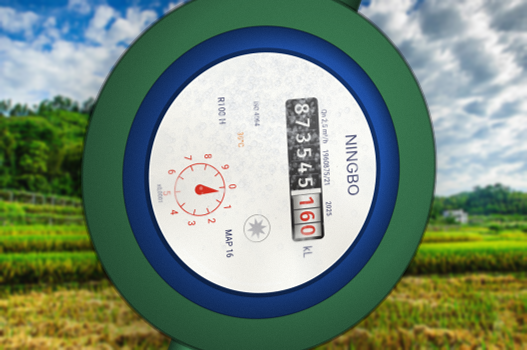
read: 873545.1600 kL
